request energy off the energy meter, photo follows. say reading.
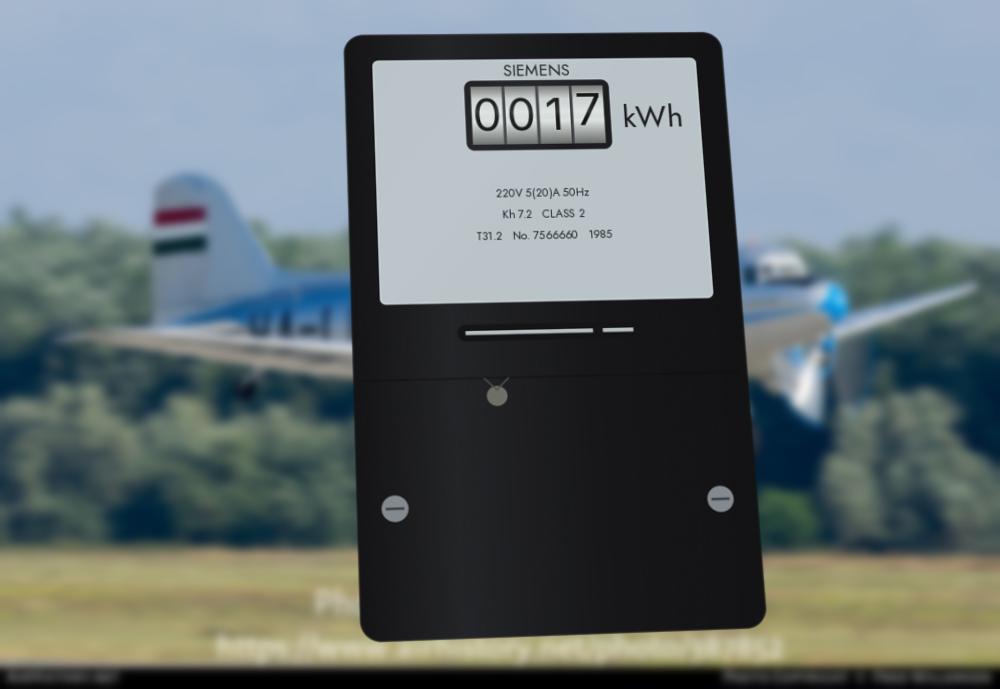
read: 17 kWh
